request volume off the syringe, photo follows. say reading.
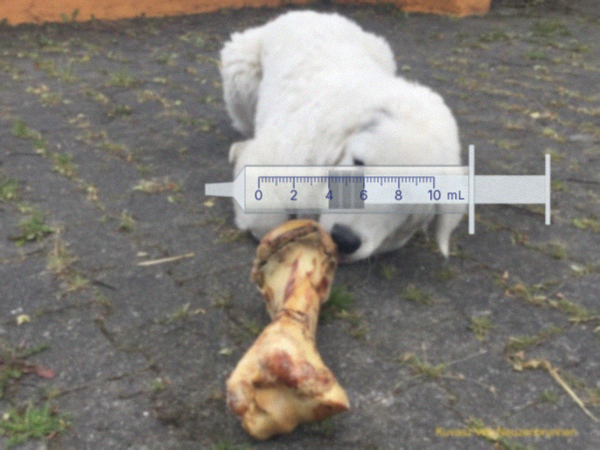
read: 4 mL
